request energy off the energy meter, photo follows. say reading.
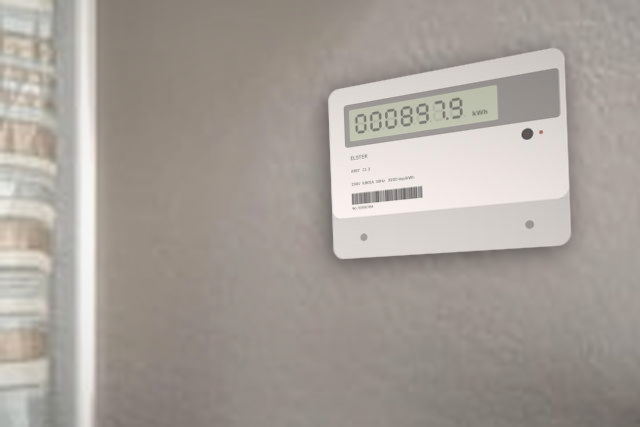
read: 897.9 kWh
